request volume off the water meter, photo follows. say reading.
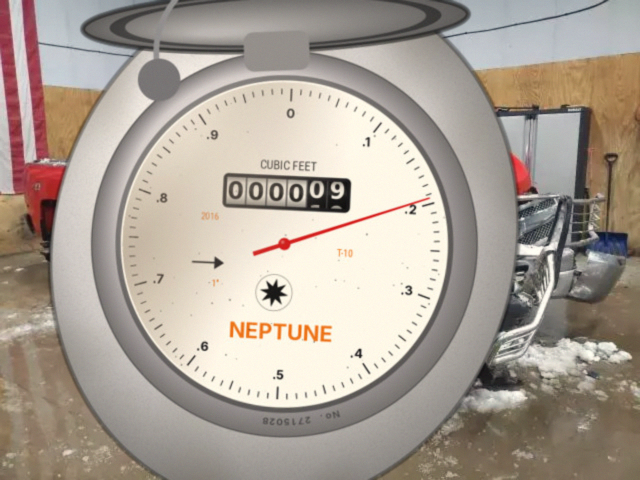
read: 9.19 ft³
